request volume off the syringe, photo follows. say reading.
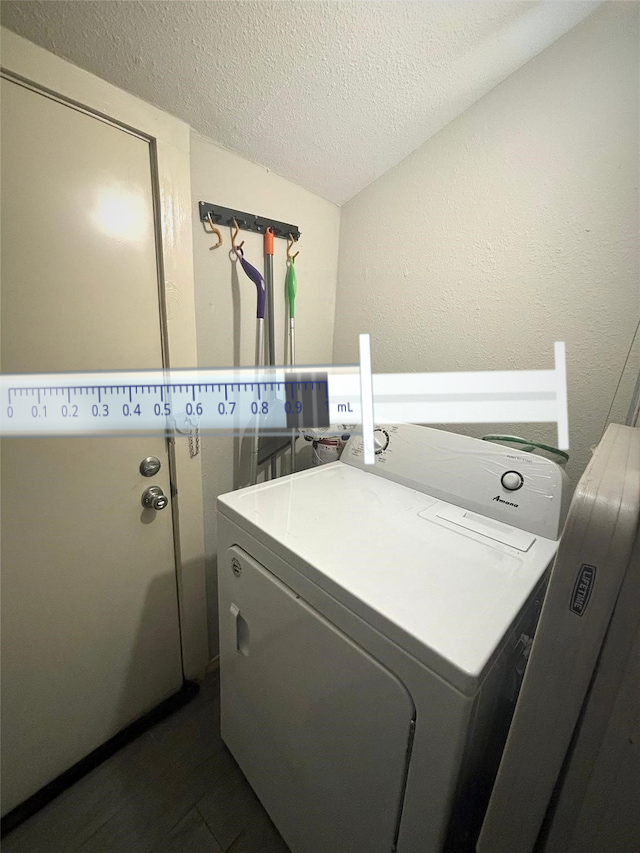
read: 0.88 mL
